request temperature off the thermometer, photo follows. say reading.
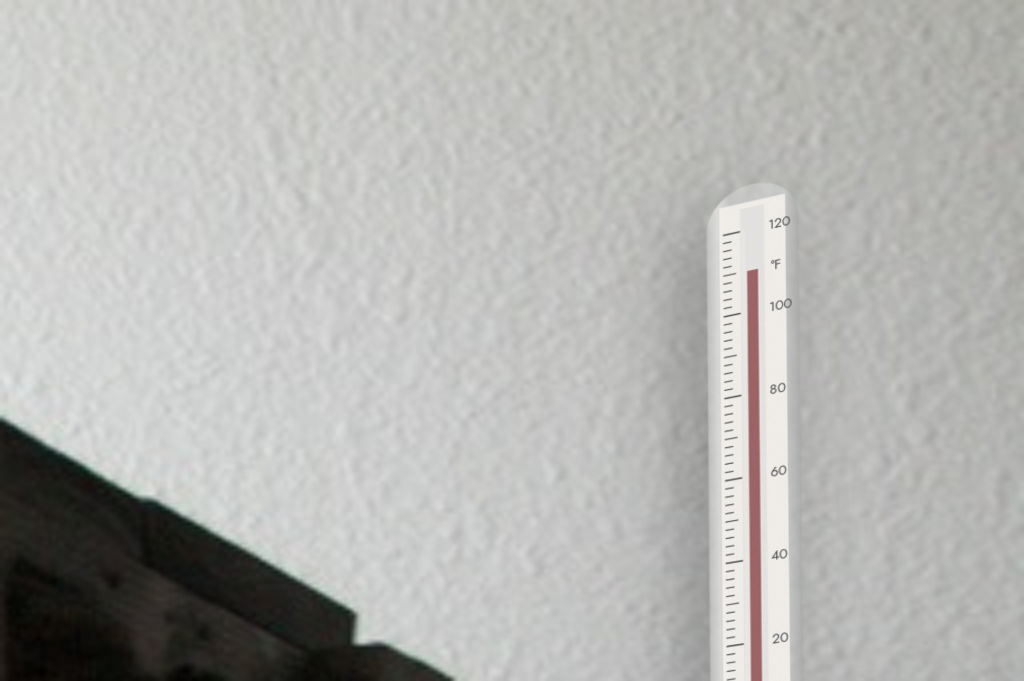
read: 110 °F
